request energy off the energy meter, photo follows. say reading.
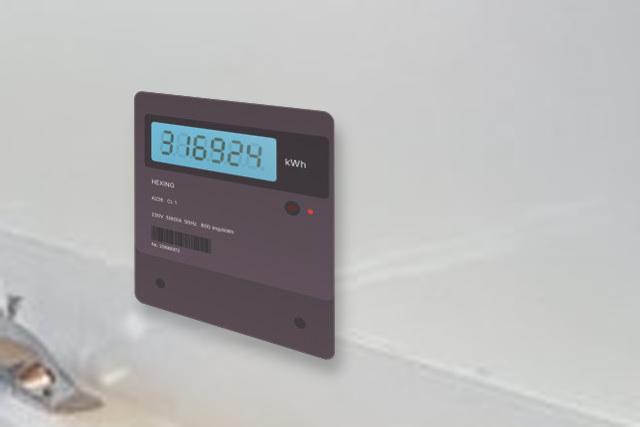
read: 316924 kWh
